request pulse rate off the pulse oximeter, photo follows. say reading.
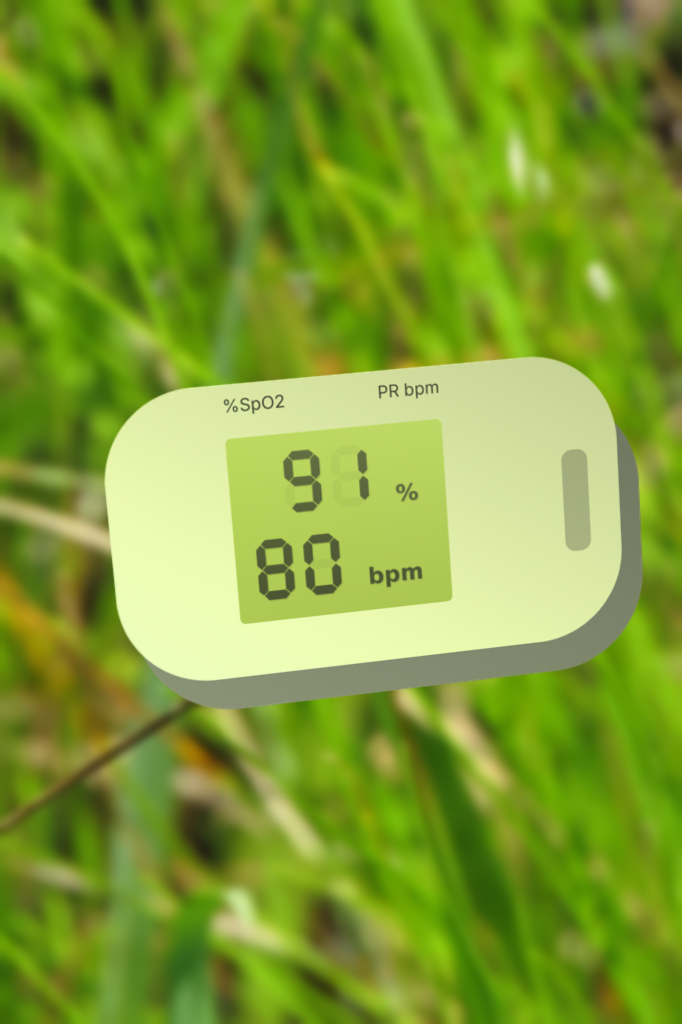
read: 80 bpm
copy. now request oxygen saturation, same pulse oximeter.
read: 91 %
